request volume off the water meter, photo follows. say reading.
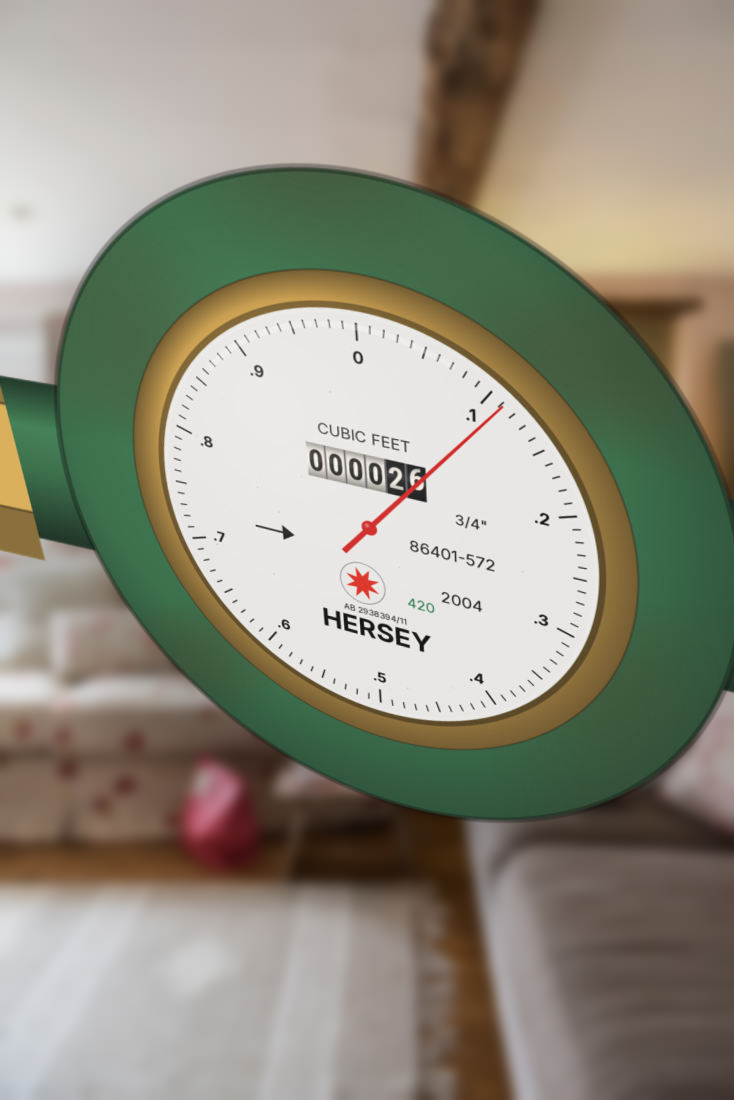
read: 26.11 ft³
